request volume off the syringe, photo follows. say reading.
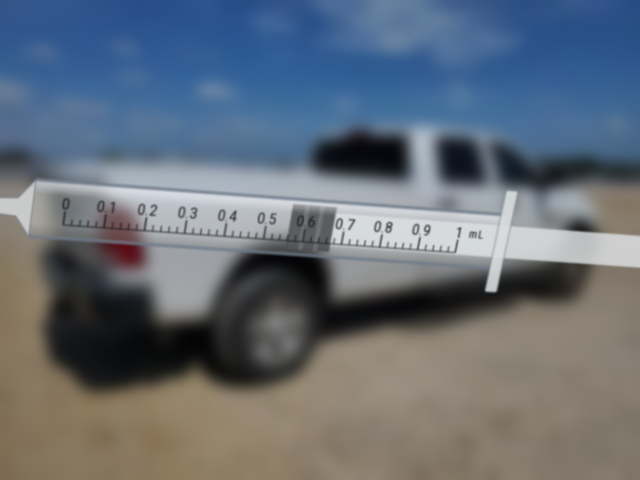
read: 0.56 mL
